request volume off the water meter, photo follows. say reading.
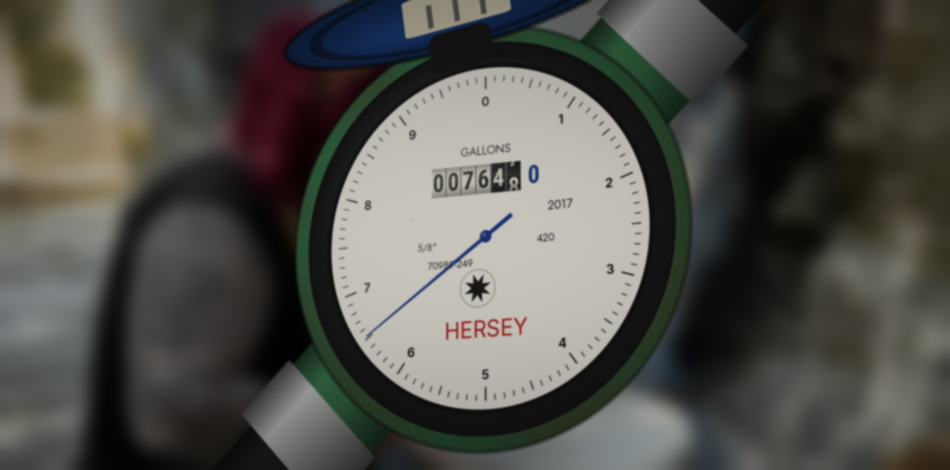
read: 76476.5 gal
